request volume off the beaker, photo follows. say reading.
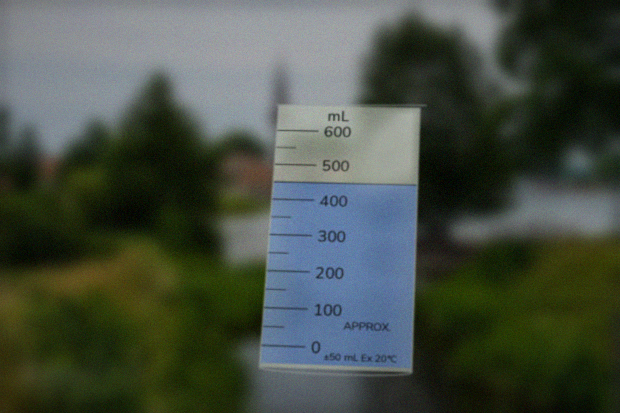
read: 450 mL
